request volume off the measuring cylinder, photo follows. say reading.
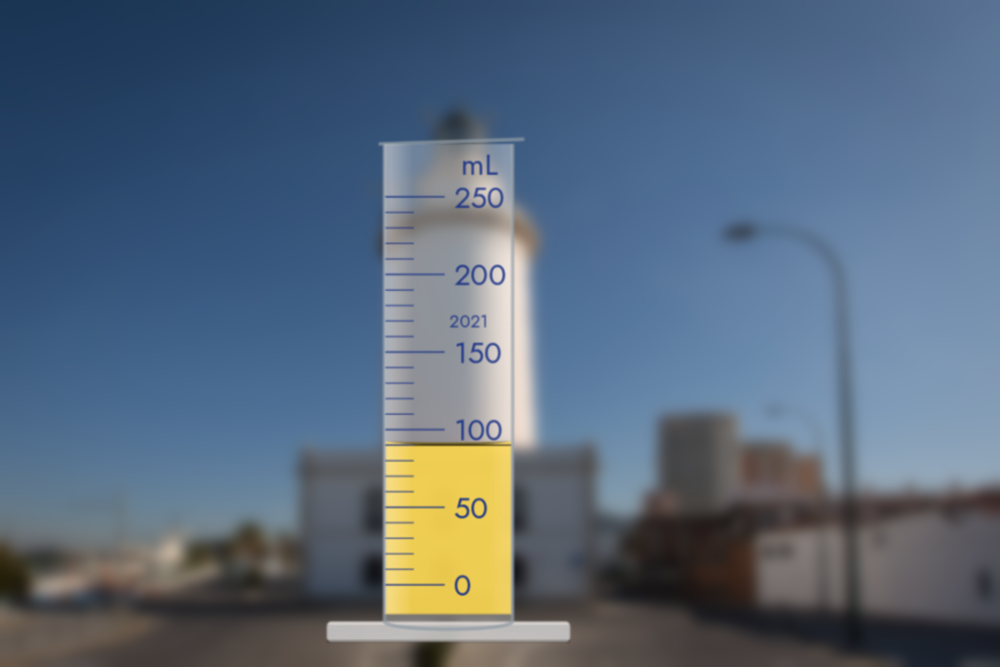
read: 90 mL
